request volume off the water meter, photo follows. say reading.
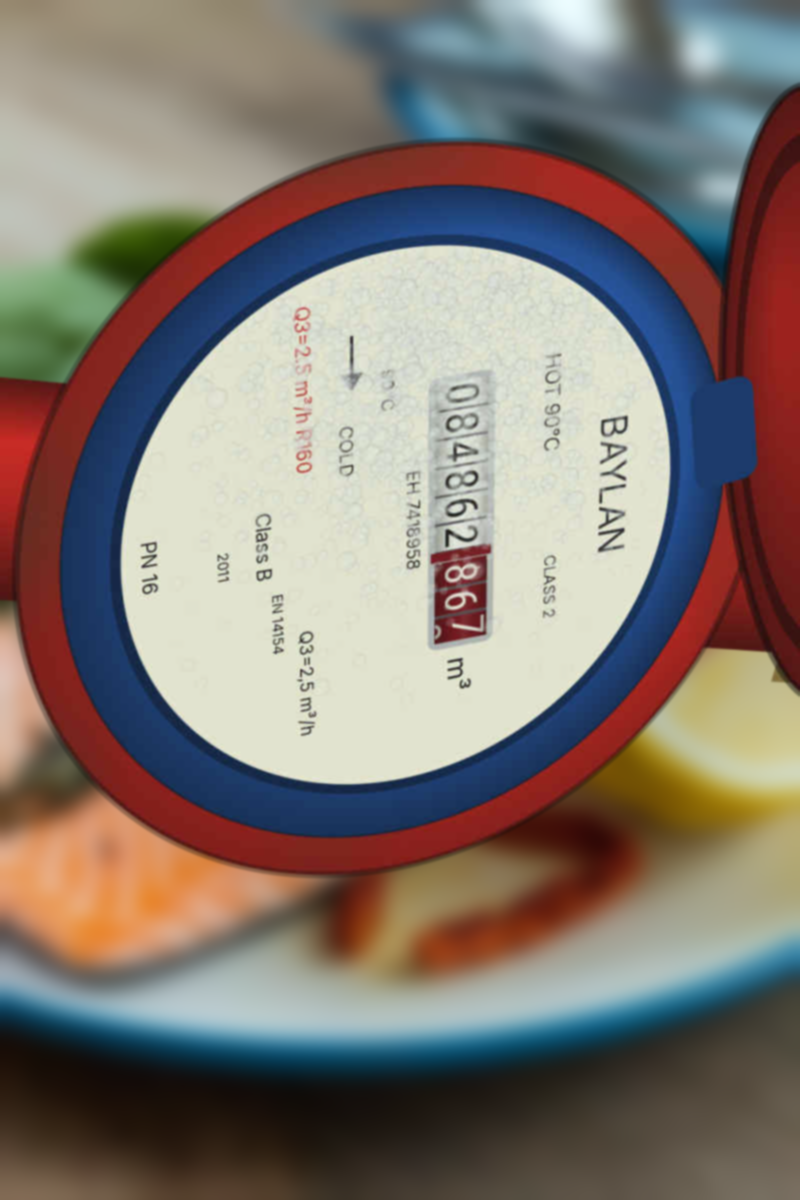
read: 84862.867 m³
